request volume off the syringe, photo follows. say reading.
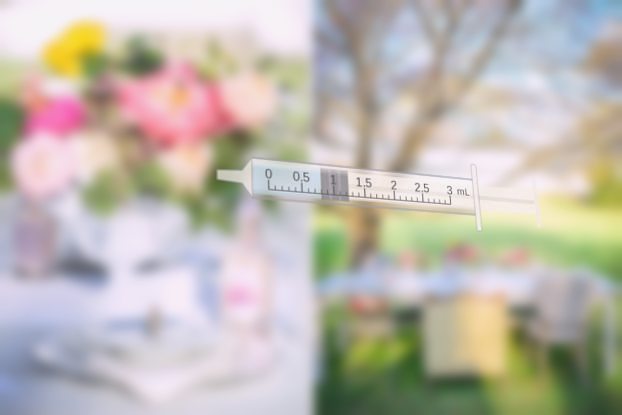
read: 0.8 mL
